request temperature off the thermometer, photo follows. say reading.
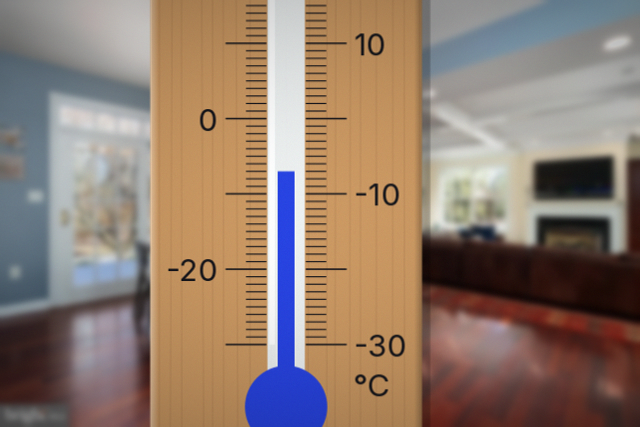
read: -7 °C
